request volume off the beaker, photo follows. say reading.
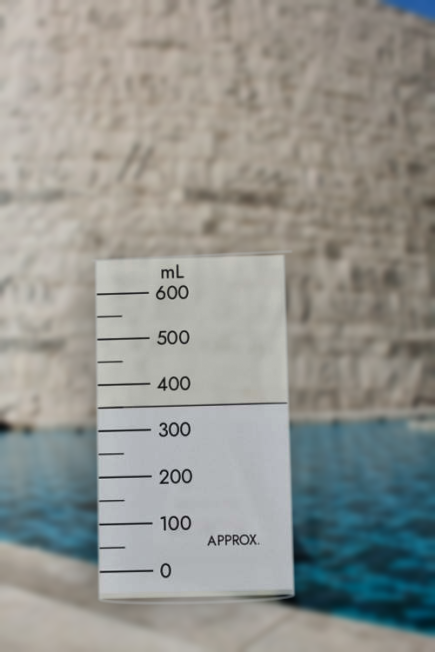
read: 350 mL
